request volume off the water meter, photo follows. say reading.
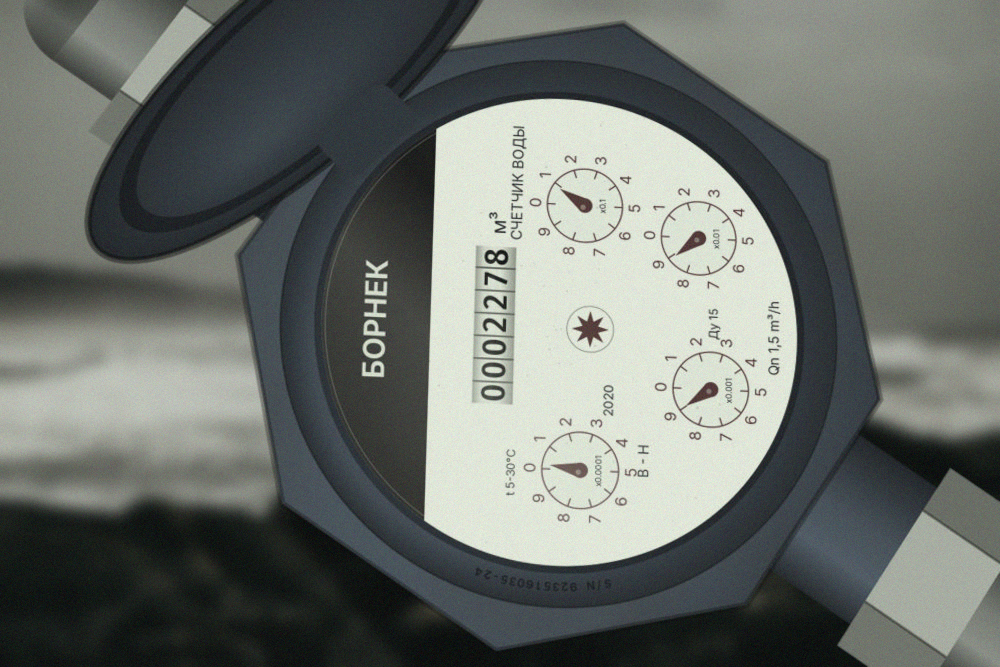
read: 2278.0890 m³
